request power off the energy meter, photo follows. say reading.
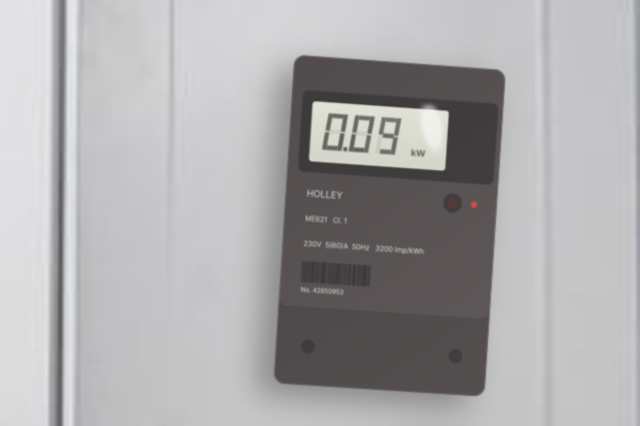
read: 0.09 kW
